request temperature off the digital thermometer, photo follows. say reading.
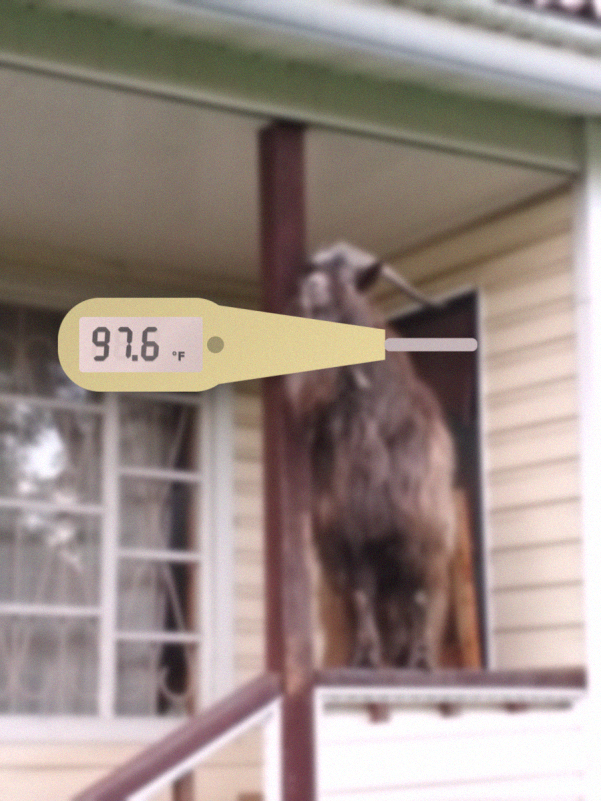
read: 97.6 °F
